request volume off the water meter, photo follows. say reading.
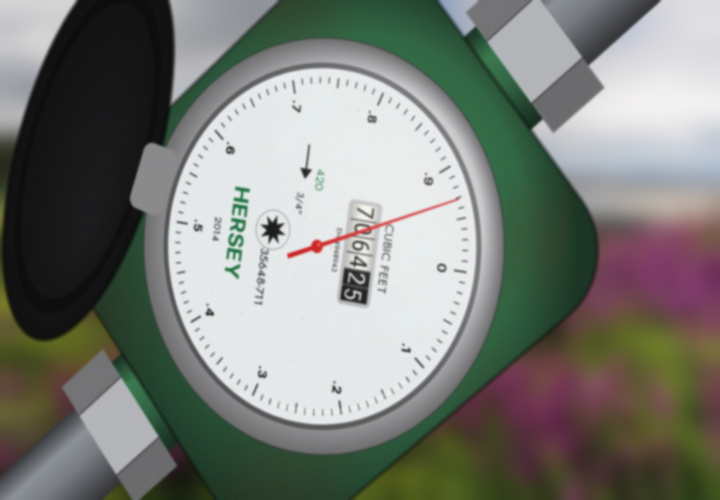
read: 706424.93 ft³
